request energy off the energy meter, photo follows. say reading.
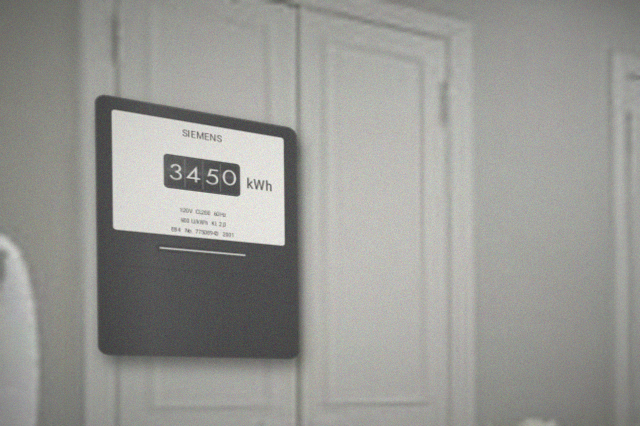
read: 3450 kWh
